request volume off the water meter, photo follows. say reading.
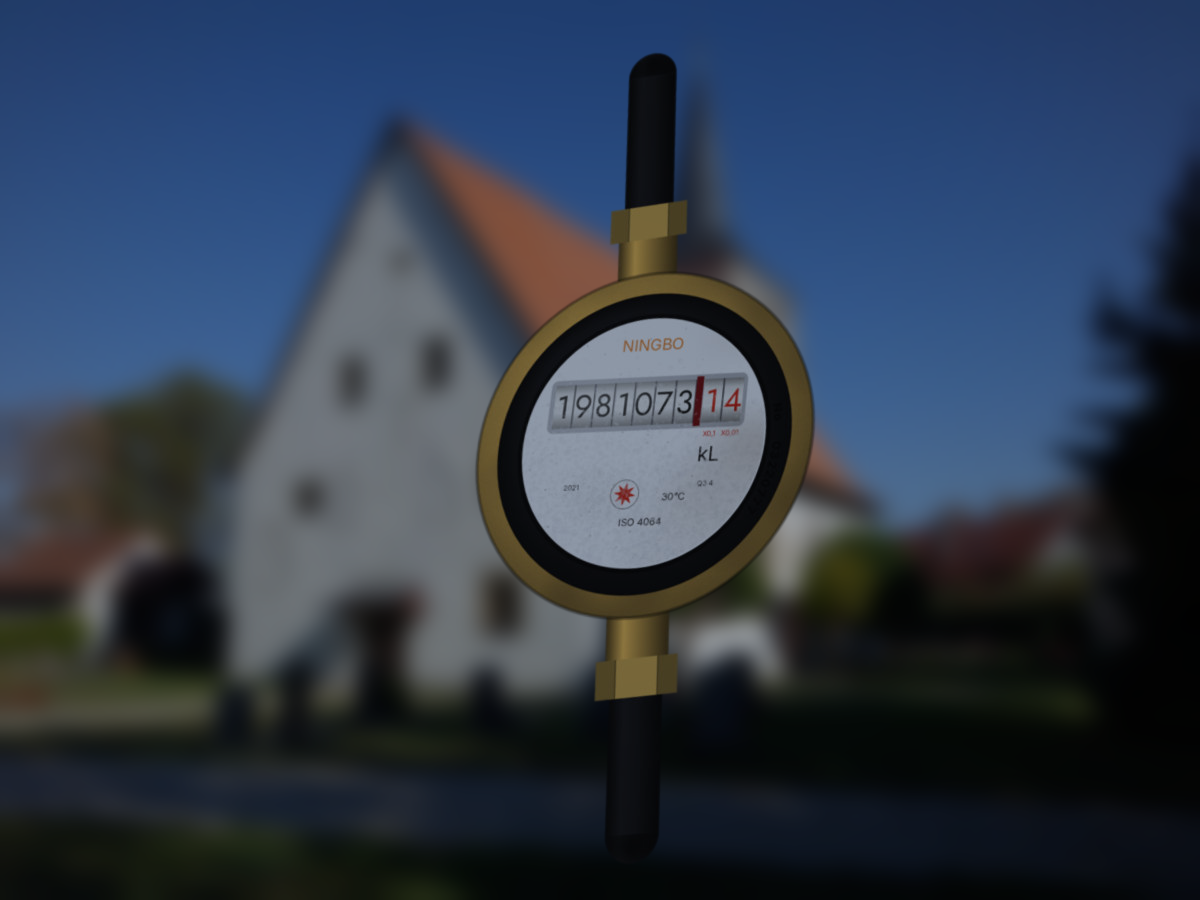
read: 1981073.14 kL
